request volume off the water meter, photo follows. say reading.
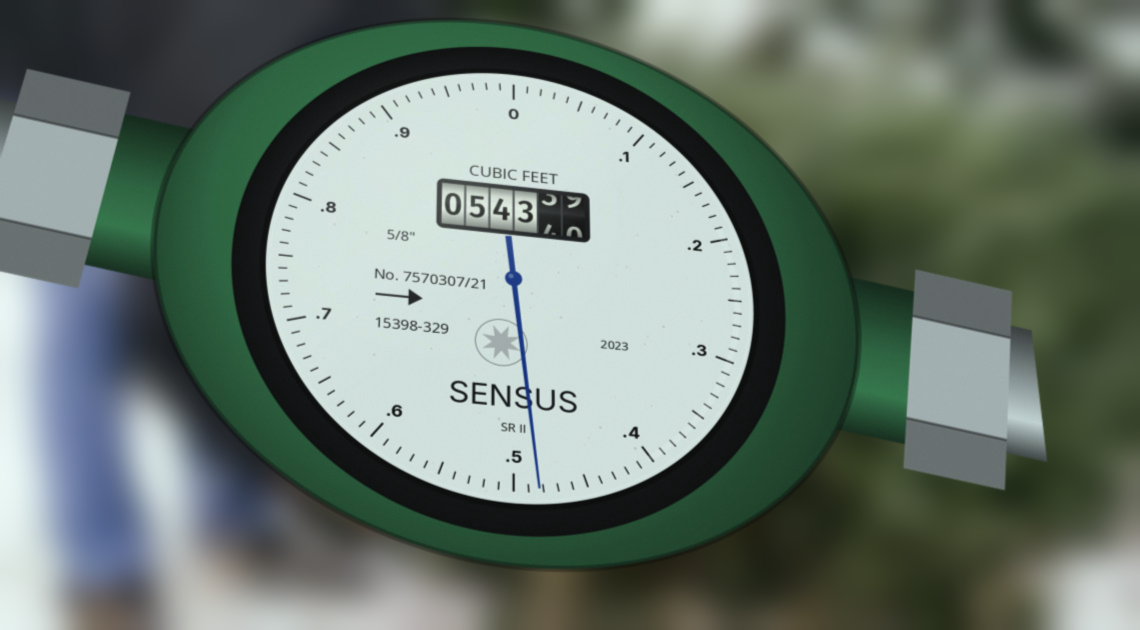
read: 54339.48 ft³
